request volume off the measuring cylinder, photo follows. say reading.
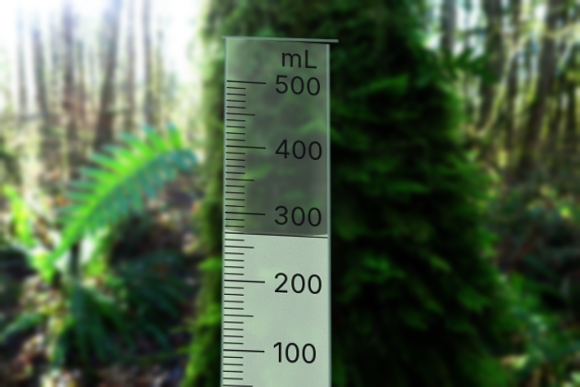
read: 270 mL
